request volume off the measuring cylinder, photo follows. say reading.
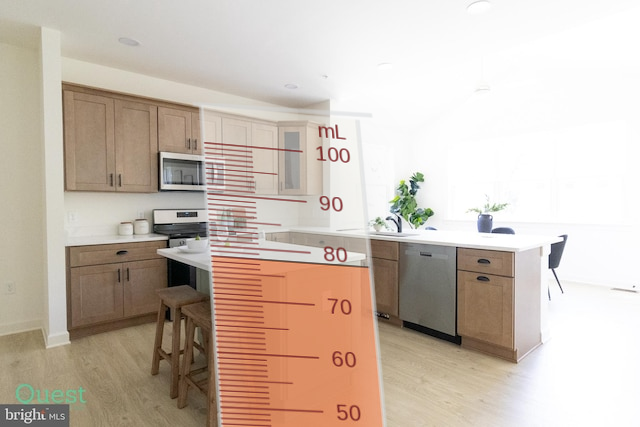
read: 78 mL
